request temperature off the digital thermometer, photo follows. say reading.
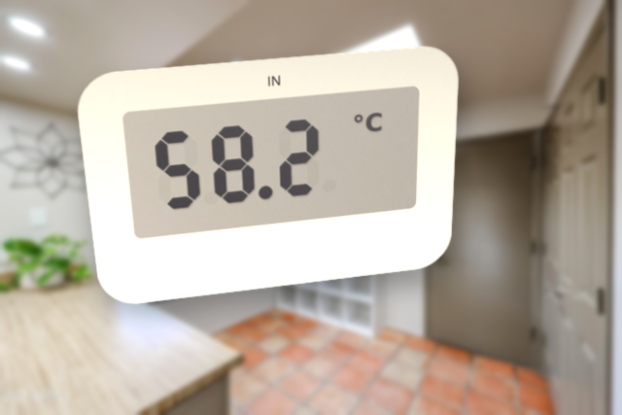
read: 58.2 °C
